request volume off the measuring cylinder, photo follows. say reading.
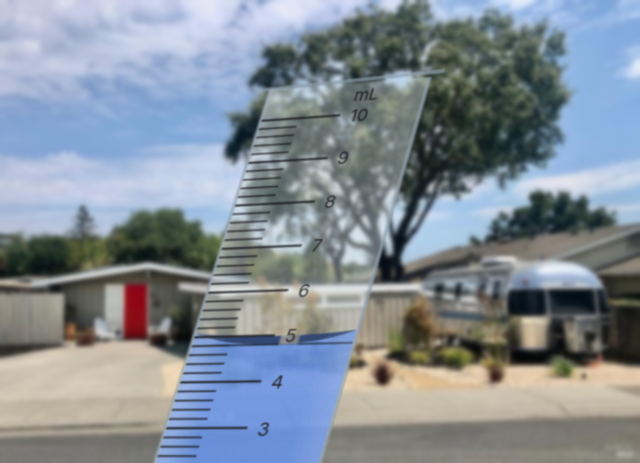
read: 4.8 mL
